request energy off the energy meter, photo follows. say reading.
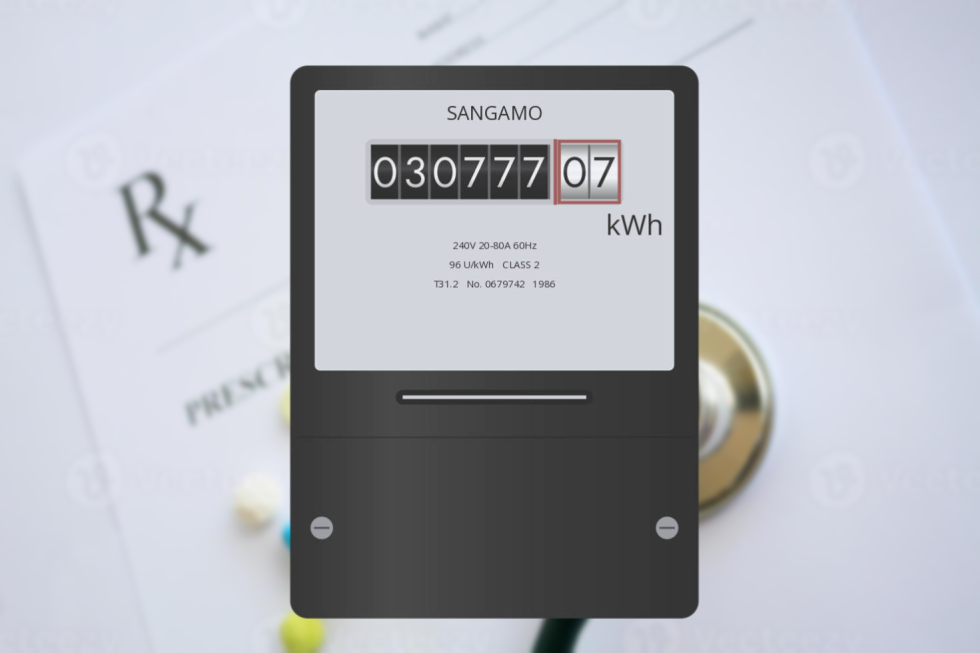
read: 30777.07 kWh
